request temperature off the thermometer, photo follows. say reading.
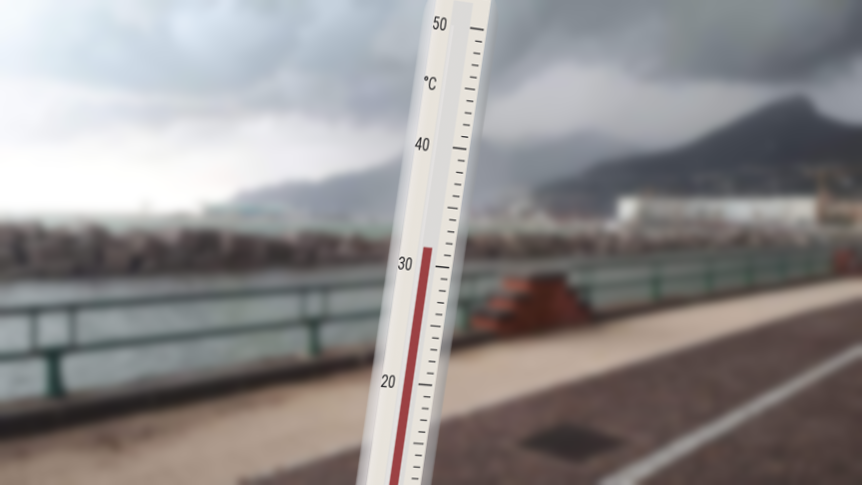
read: 31.5 °C
